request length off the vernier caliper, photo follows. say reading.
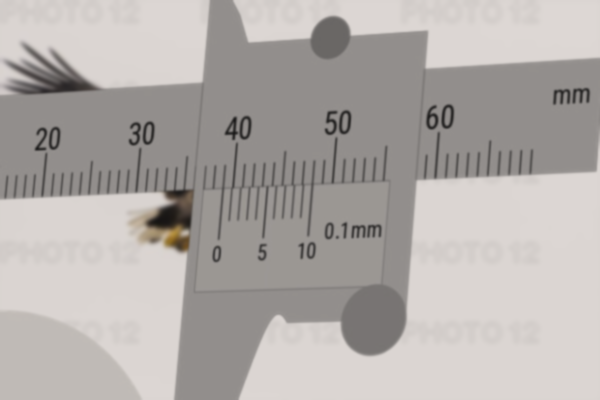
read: 39.0 mm
